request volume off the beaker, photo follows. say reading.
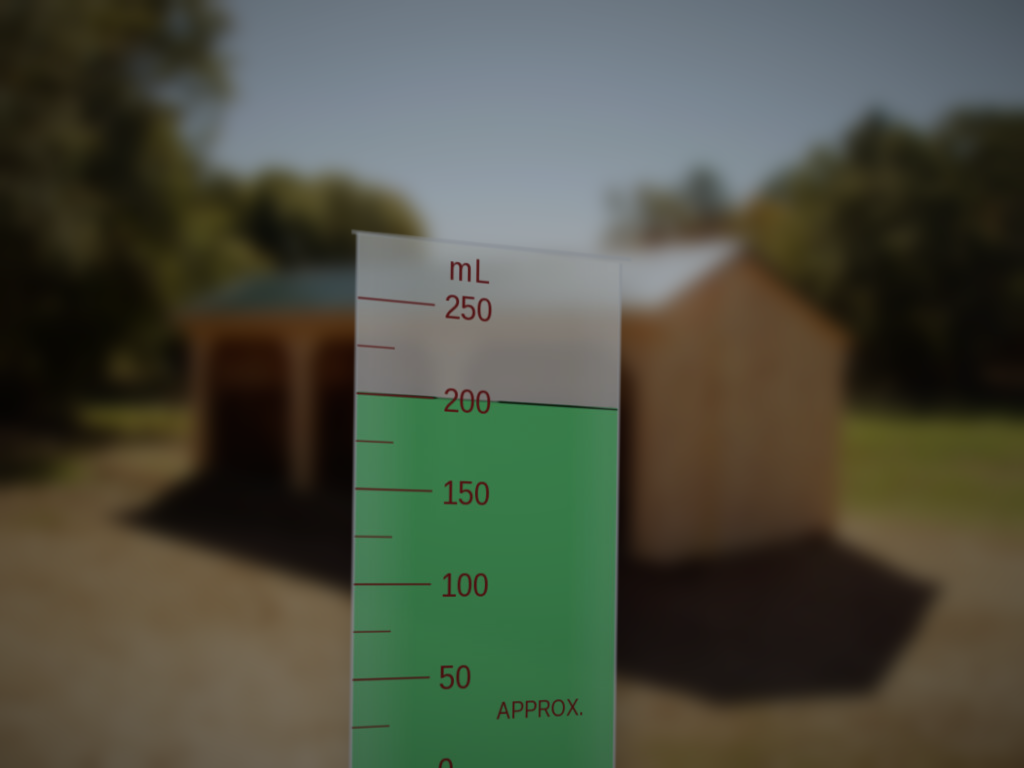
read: 200 mL
